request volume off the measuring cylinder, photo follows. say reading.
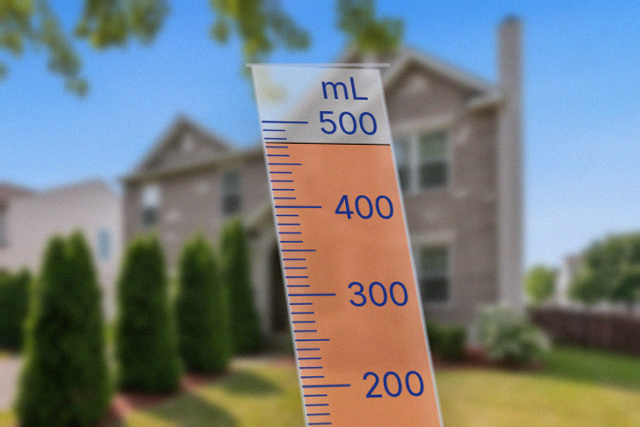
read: 475 mL
